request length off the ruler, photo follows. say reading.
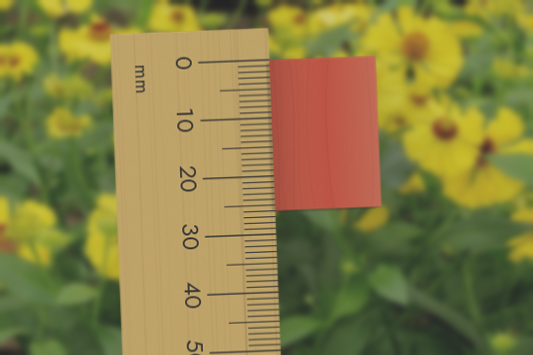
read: 26 mm
